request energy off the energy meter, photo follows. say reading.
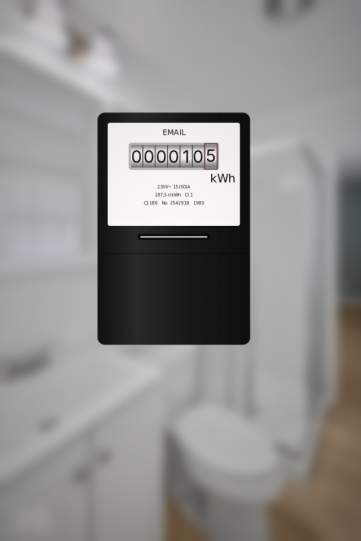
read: 10.5 kWh
